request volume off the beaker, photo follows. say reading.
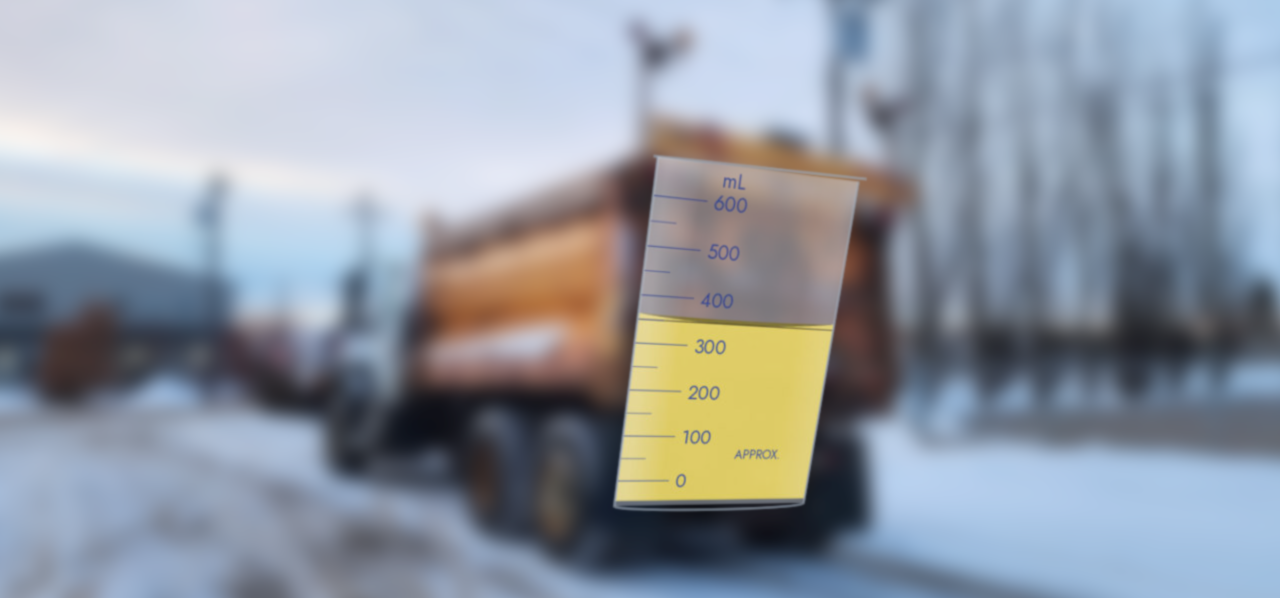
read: 350 mL
